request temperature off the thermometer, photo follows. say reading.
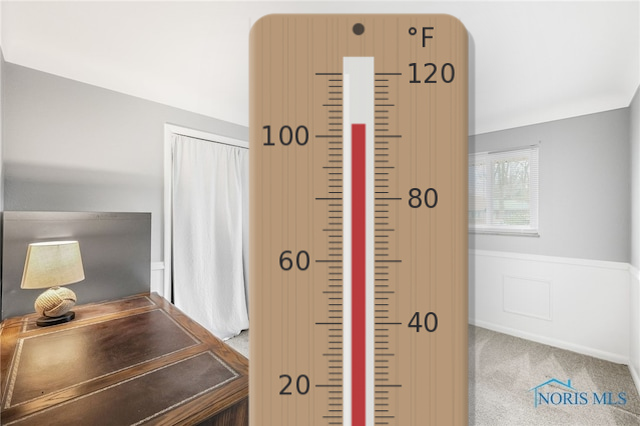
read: 104 °F
